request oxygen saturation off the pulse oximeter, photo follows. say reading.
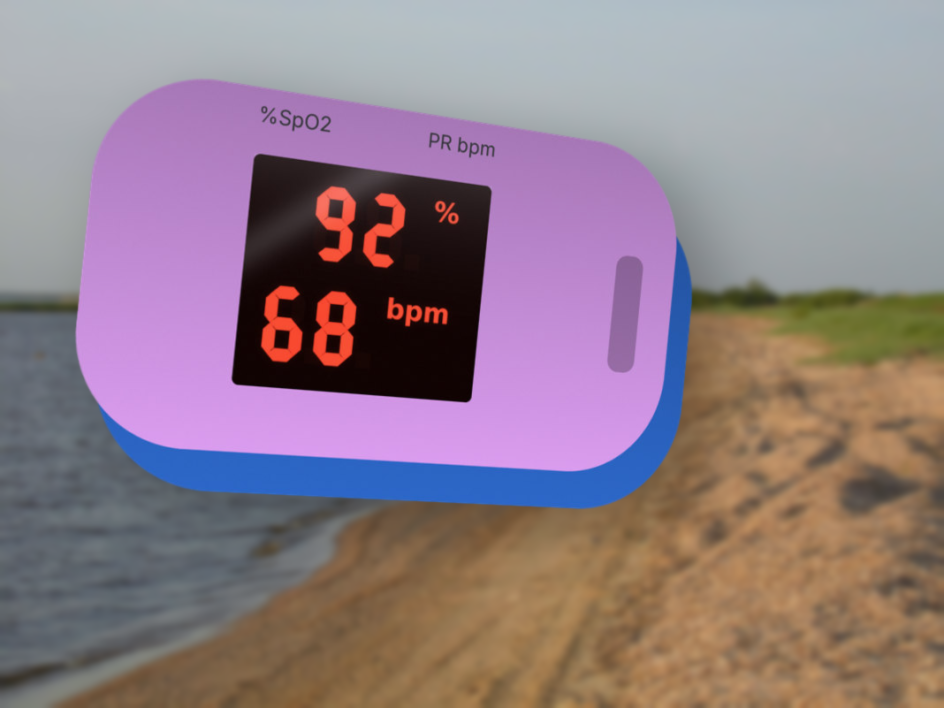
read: 92 %
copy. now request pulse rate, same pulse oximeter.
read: 68 bpm
